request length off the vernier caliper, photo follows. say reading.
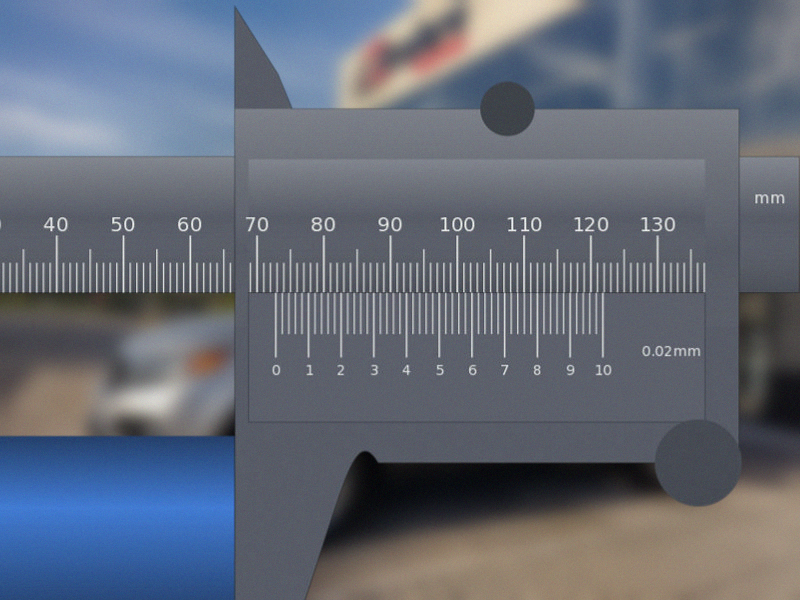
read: 72.8 mm
